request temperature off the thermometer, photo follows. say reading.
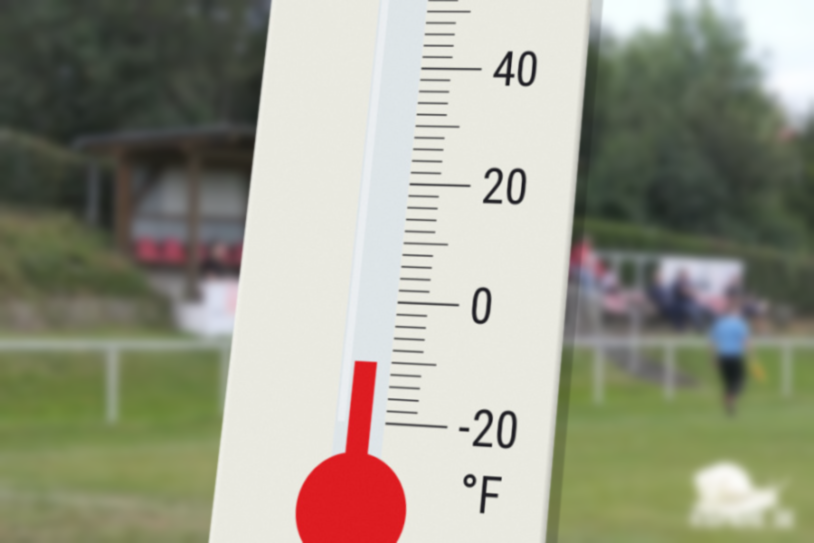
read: -10 °F
